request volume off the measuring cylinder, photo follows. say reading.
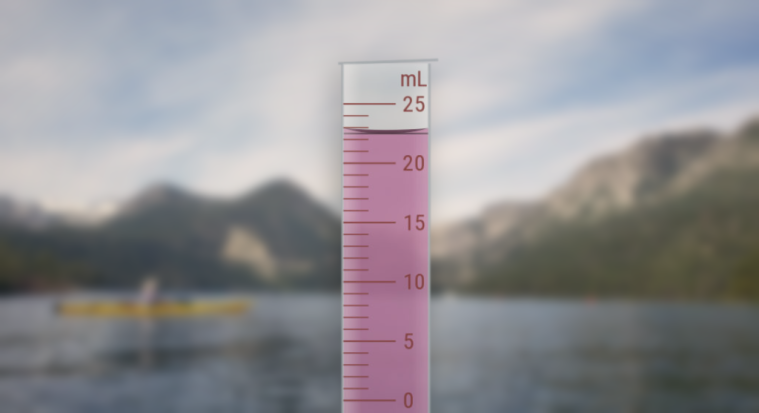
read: 22.5 mL
